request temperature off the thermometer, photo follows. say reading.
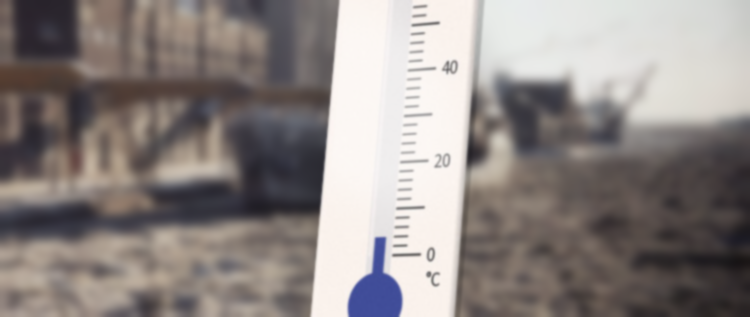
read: 4 °C
